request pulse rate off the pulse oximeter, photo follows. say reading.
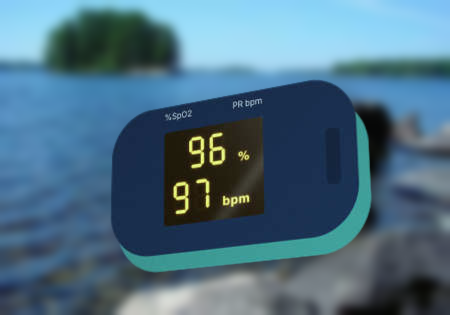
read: 97 bpm
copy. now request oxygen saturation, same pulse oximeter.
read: 96 %
